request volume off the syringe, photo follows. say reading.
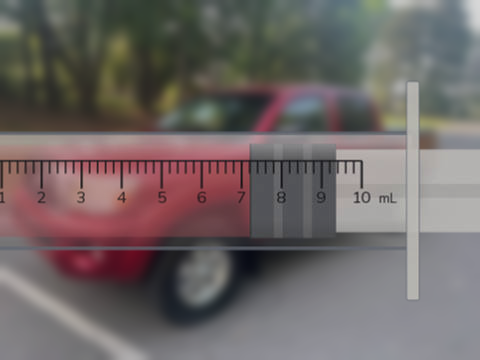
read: 7.2 mL
